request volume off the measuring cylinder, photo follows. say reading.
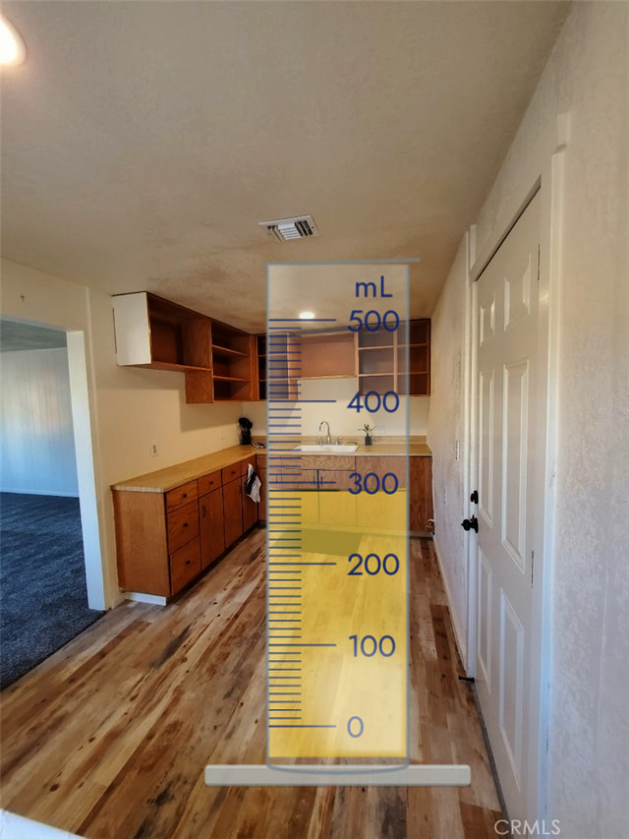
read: 290 mL
